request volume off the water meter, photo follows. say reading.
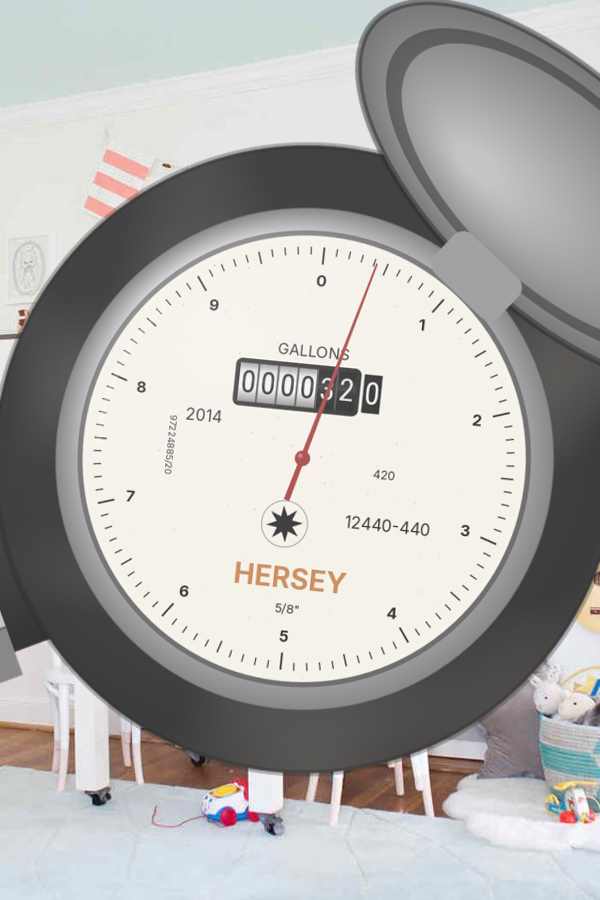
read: 320.4 gal
